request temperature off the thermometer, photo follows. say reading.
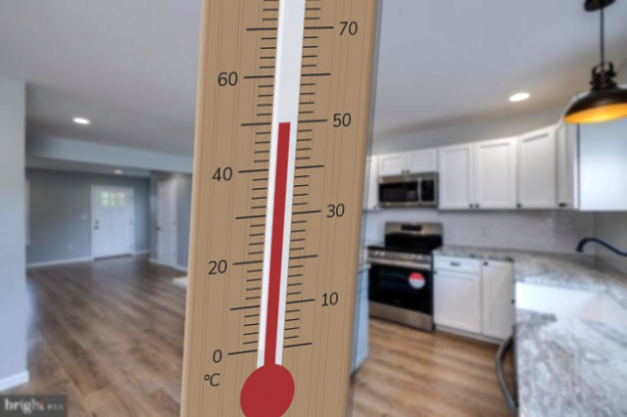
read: 50 °C
